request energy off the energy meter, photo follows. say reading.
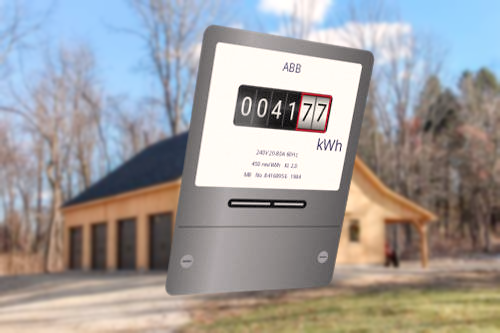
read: 41.77 kWh
